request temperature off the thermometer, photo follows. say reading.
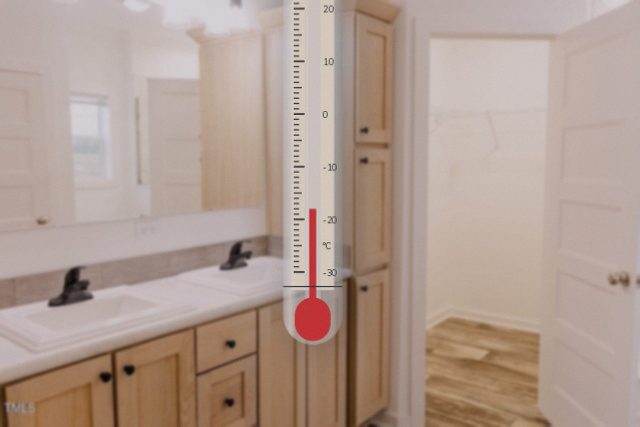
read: -18 °C
